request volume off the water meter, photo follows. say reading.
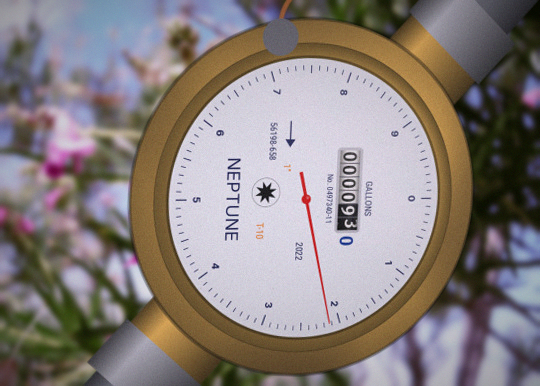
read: 932.1 gal
